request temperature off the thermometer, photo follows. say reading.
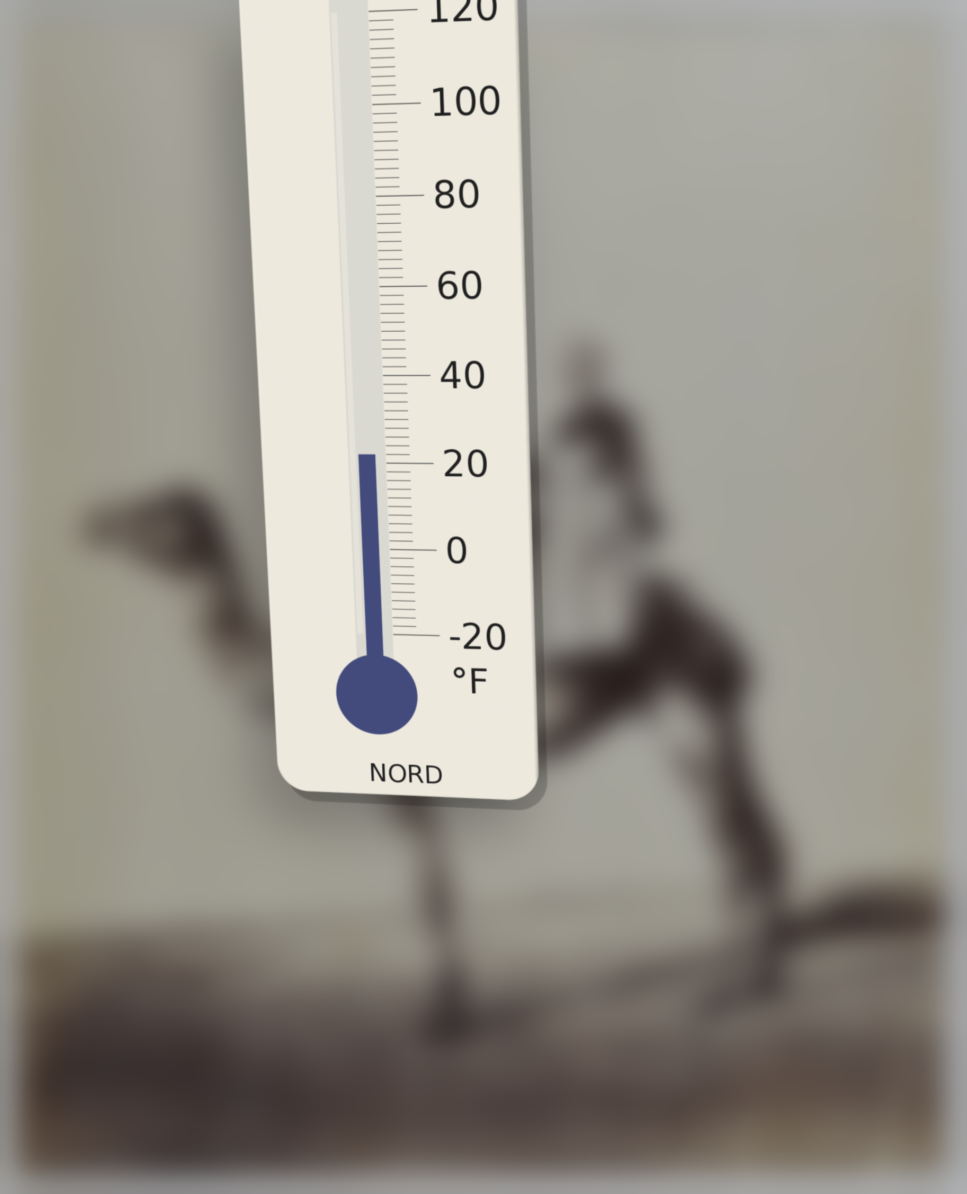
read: 22 °F
